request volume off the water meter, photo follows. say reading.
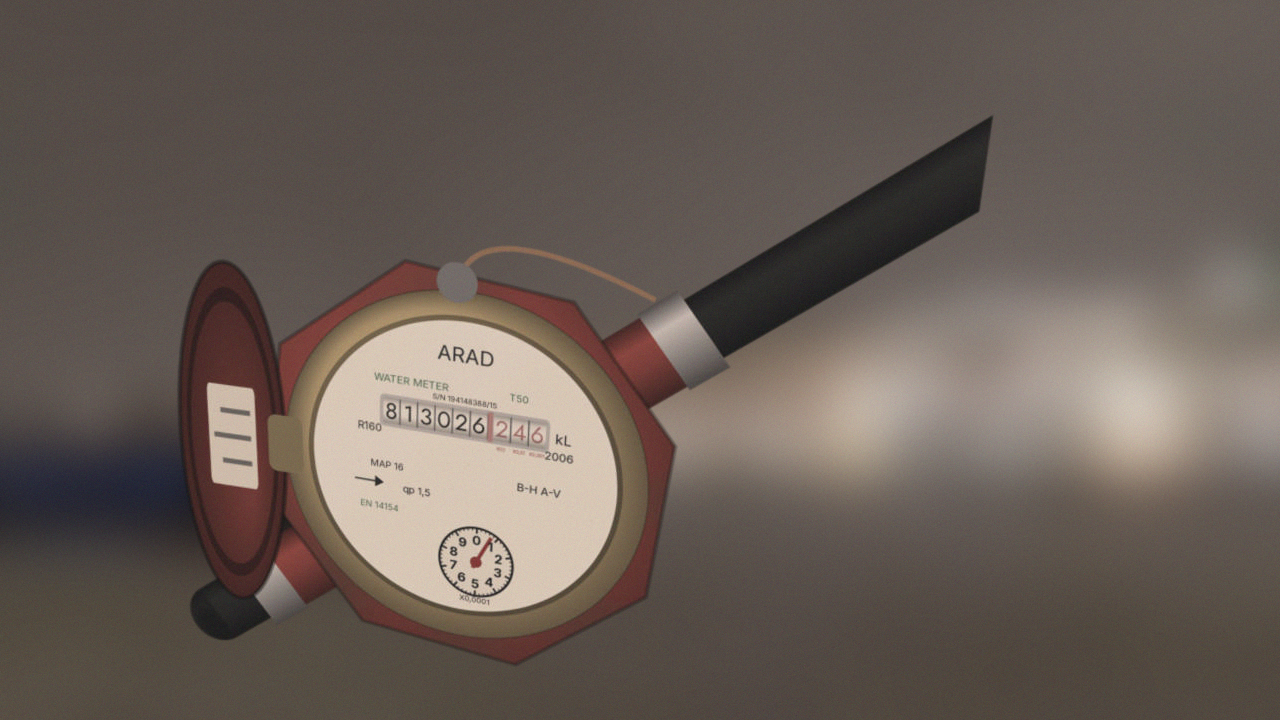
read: 813026.2460 kL
